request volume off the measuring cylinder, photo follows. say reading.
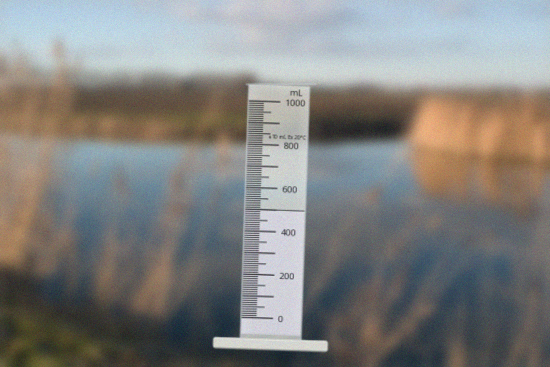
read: 500 mL
